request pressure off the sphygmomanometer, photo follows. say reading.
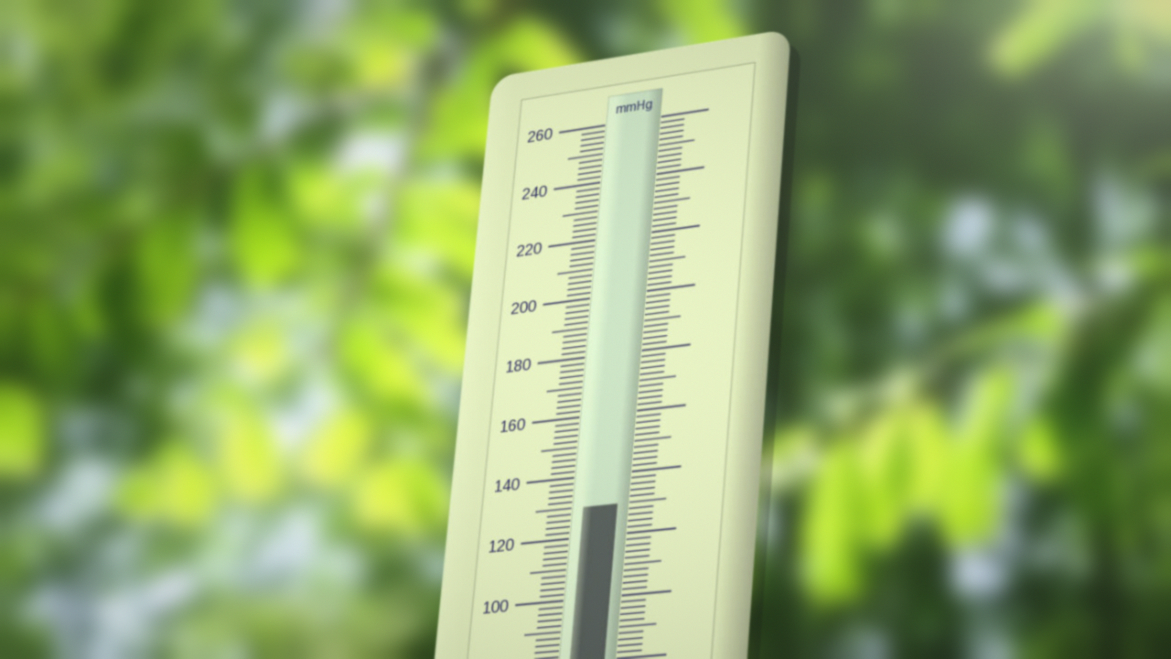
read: 130 mmHg
